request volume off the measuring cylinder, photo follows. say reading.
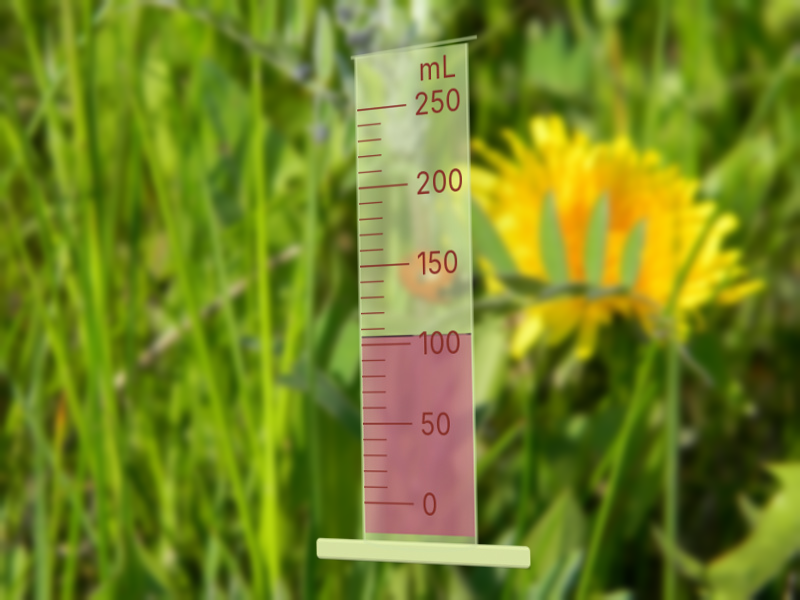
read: 105 mL
